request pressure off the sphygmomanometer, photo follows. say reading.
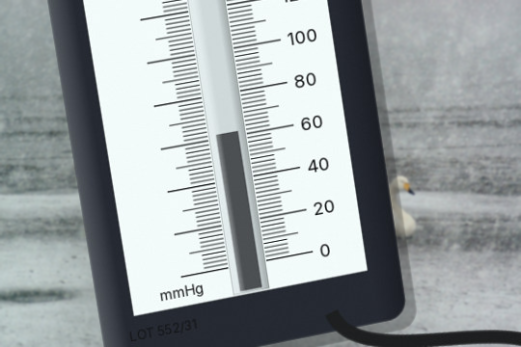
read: 62 mmHg
